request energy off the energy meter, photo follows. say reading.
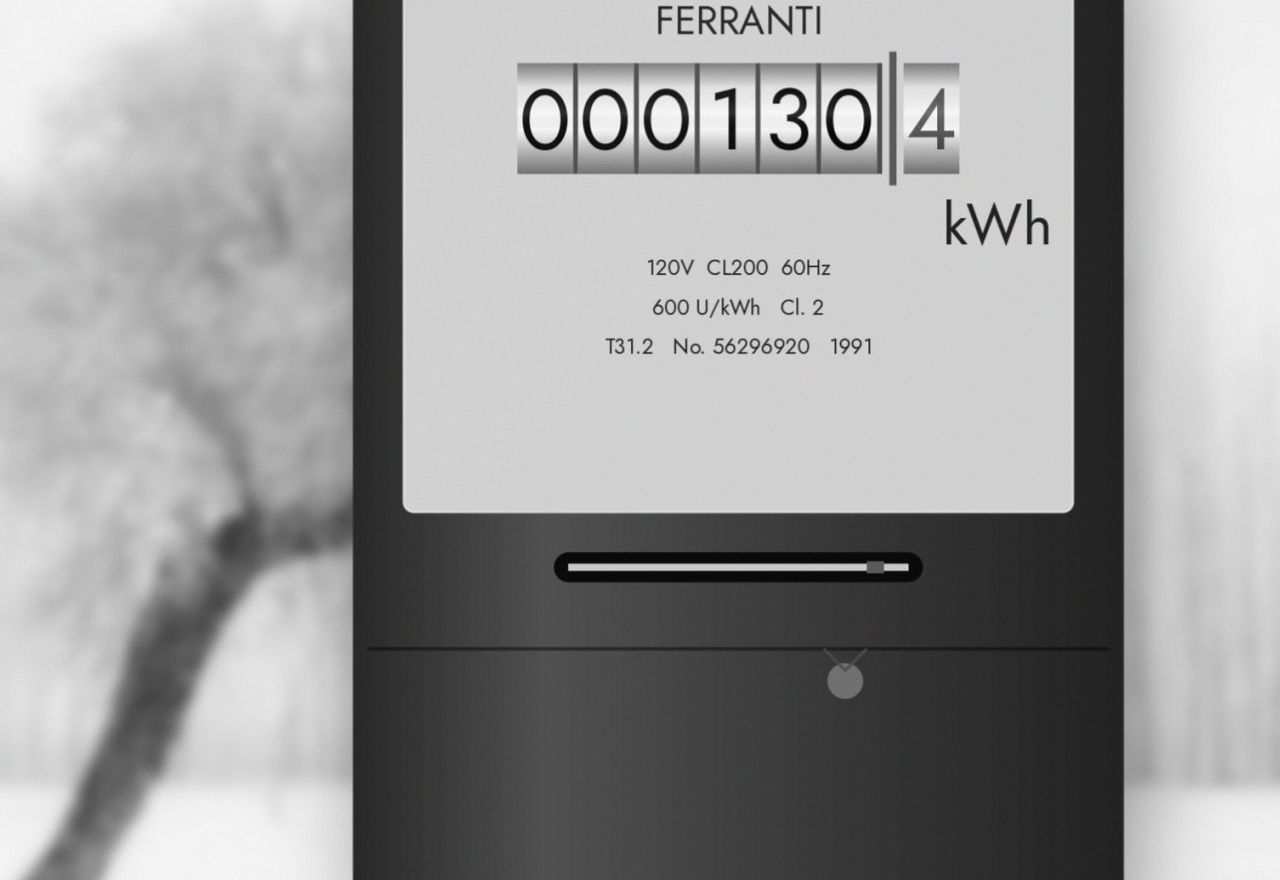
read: 130.4 kWh
